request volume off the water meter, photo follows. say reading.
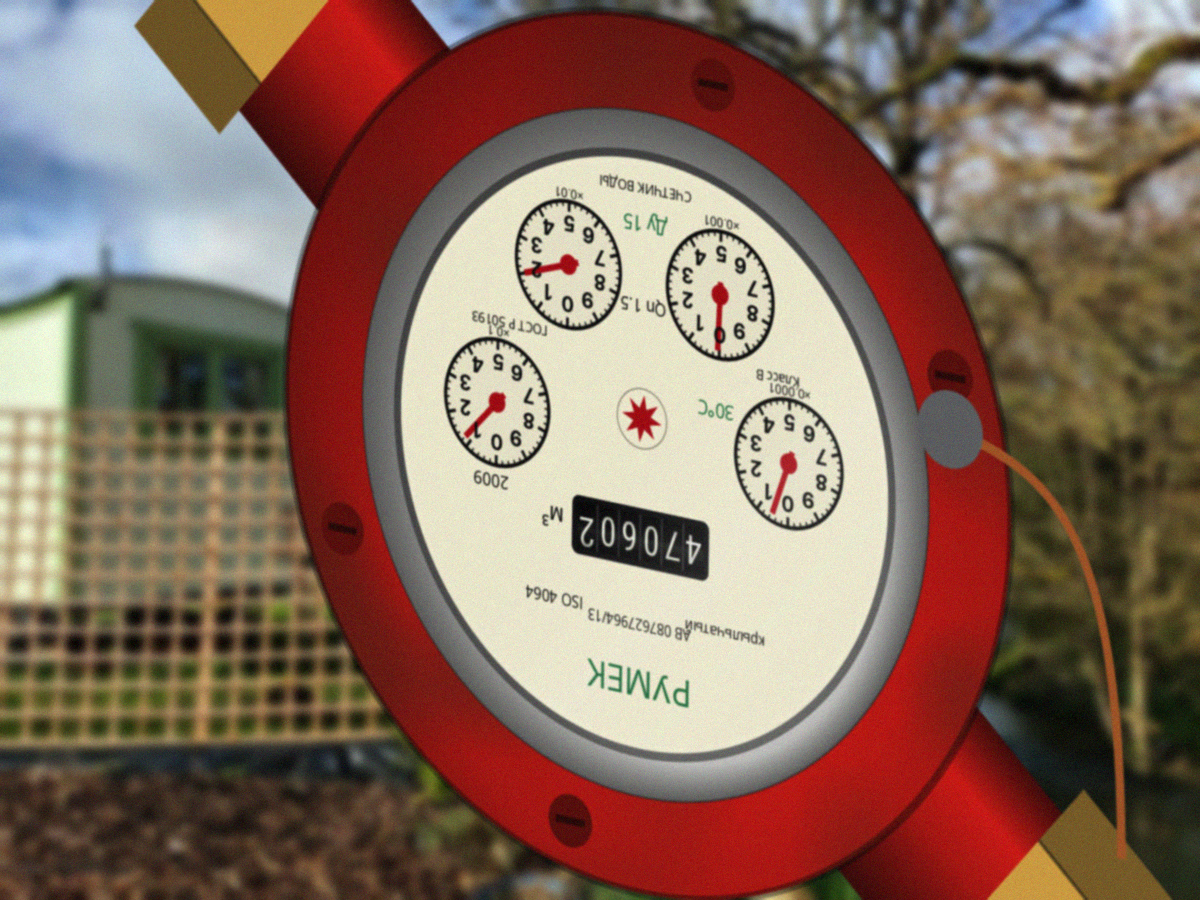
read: 470602.1200 m³
